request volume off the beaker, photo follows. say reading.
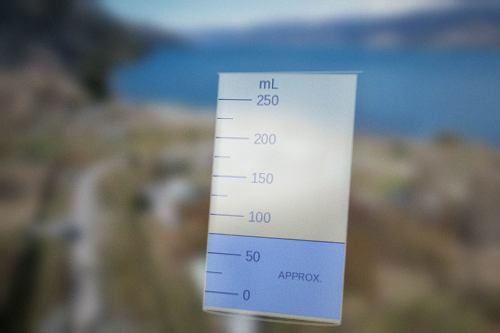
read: 75 mL
